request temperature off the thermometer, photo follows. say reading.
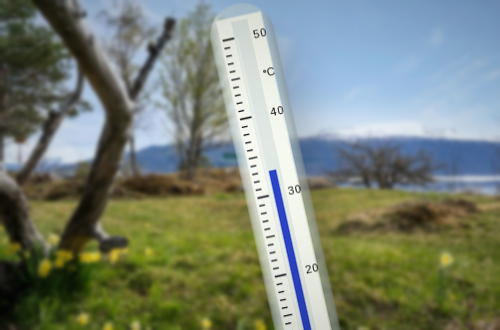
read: 33 °C
